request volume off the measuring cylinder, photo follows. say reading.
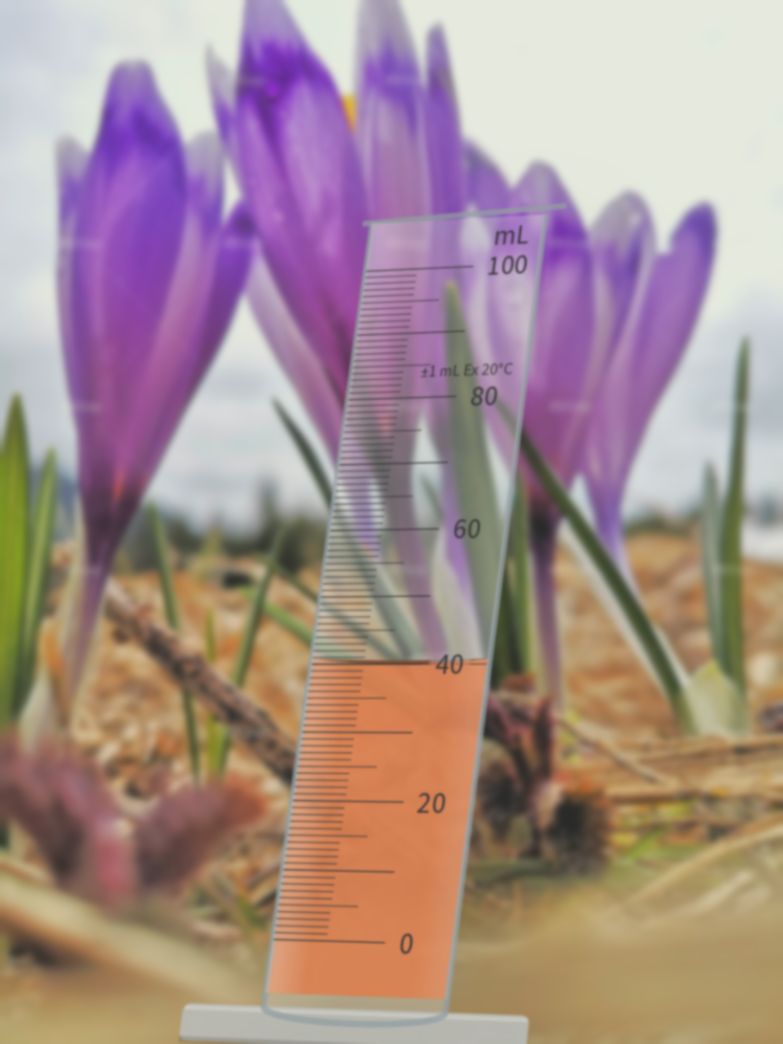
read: 40 mL
